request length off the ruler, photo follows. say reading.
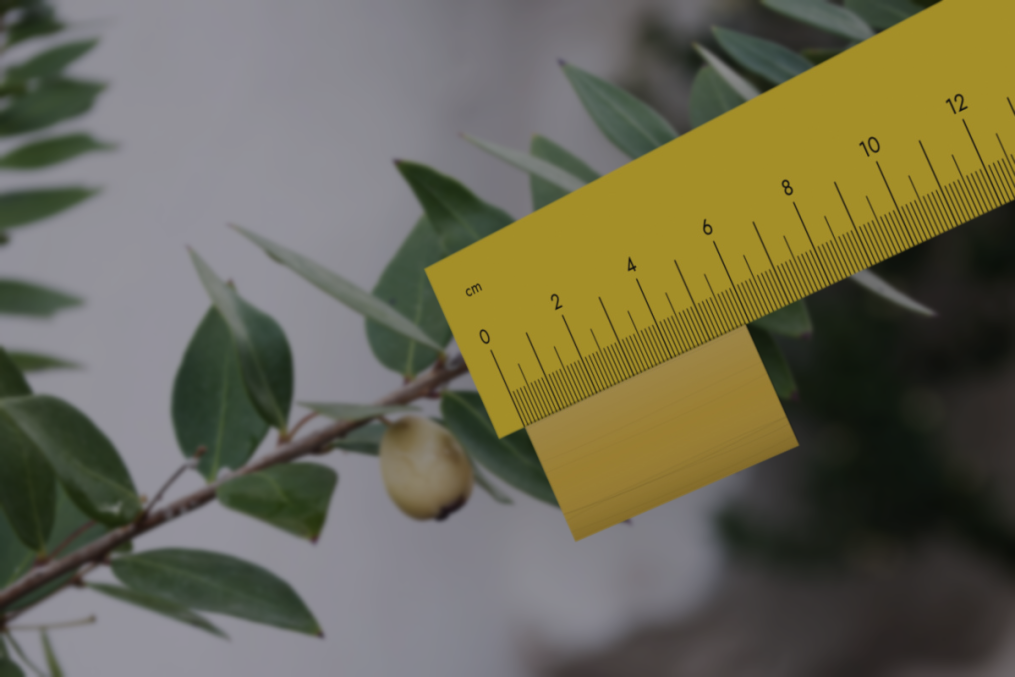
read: 5.9 cm
